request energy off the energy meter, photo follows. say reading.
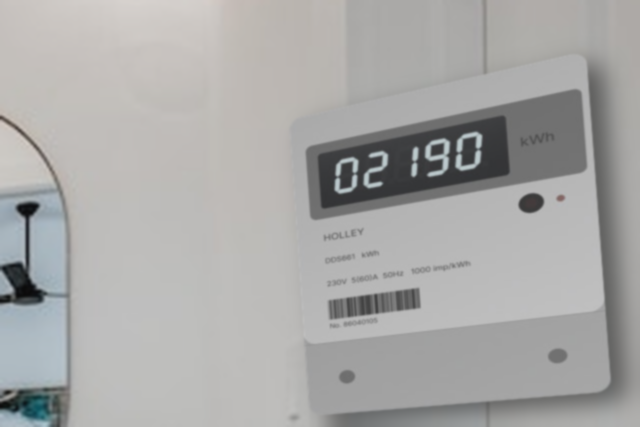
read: 2190 kWh
